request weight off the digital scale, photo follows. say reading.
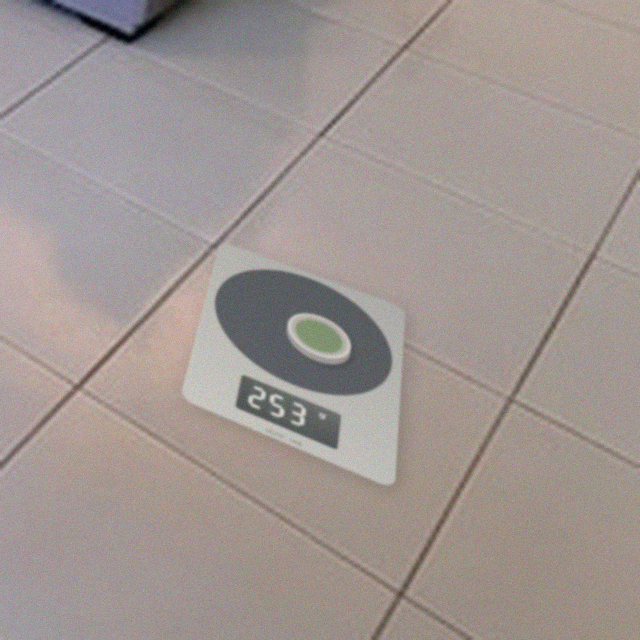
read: 253 g
